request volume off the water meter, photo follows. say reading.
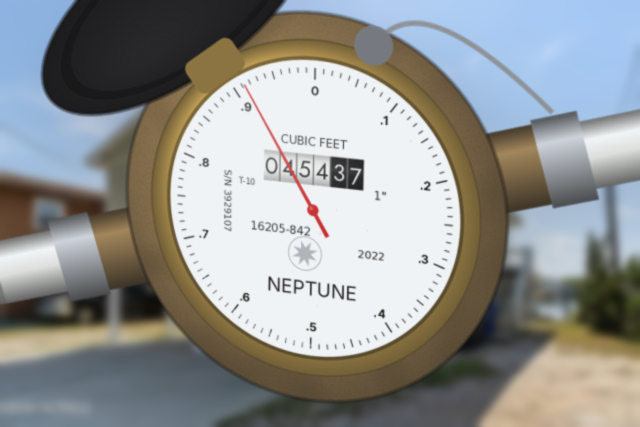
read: 45436.91 ft³
